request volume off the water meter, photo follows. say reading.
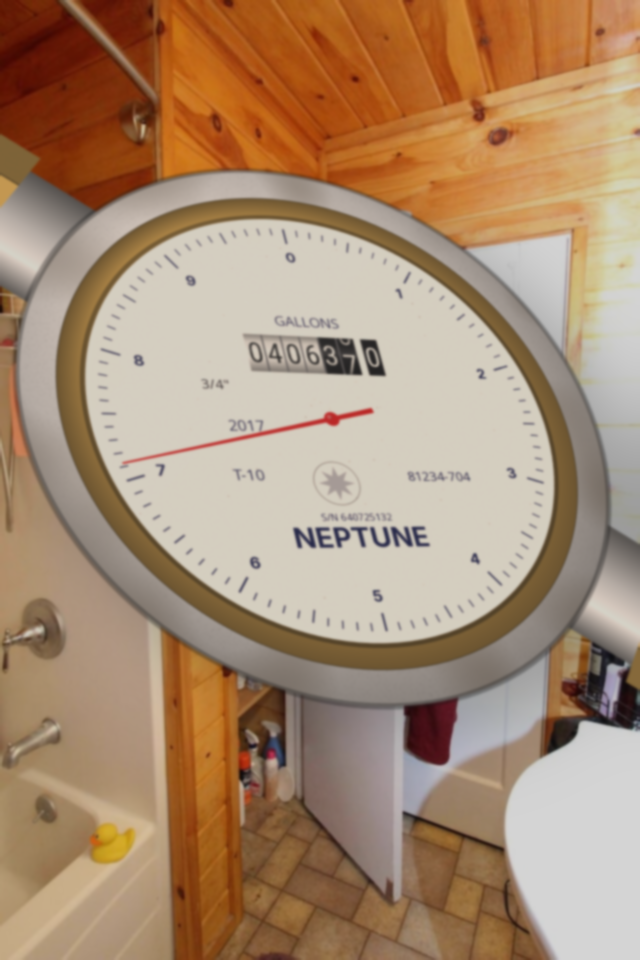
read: 406367.1 gal
